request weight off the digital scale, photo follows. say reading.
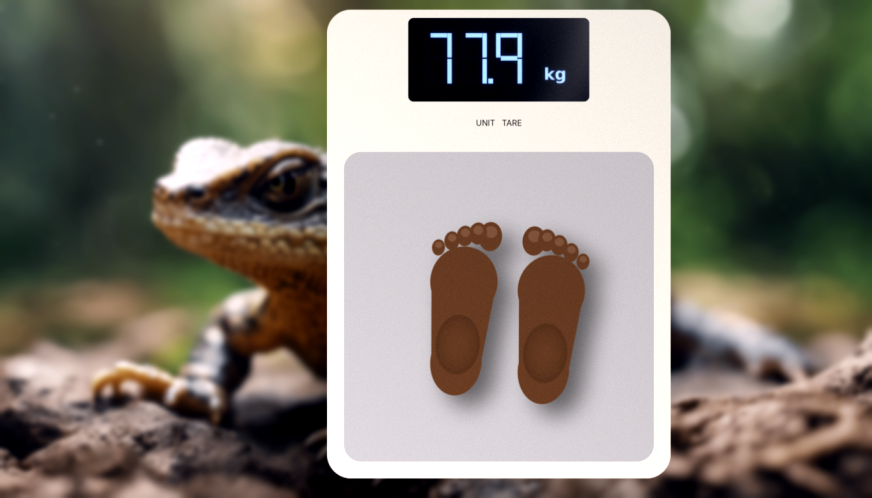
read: 77.9 kg
